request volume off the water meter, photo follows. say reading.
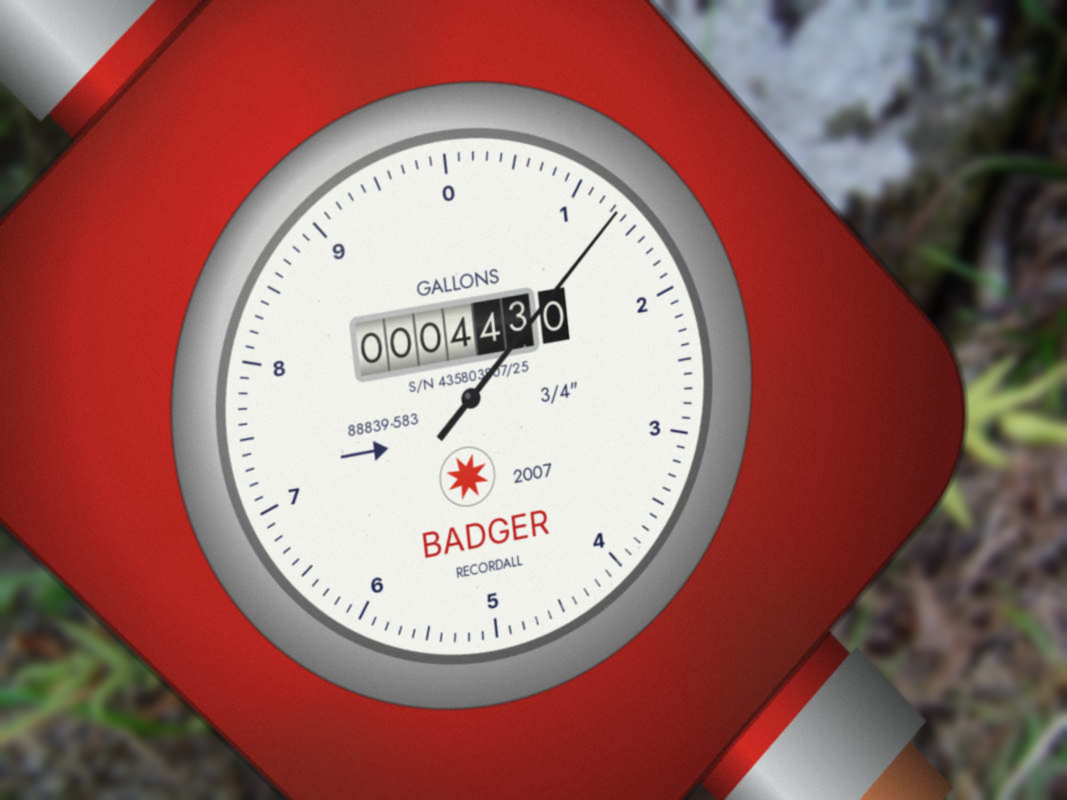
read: 4431.3 gal
